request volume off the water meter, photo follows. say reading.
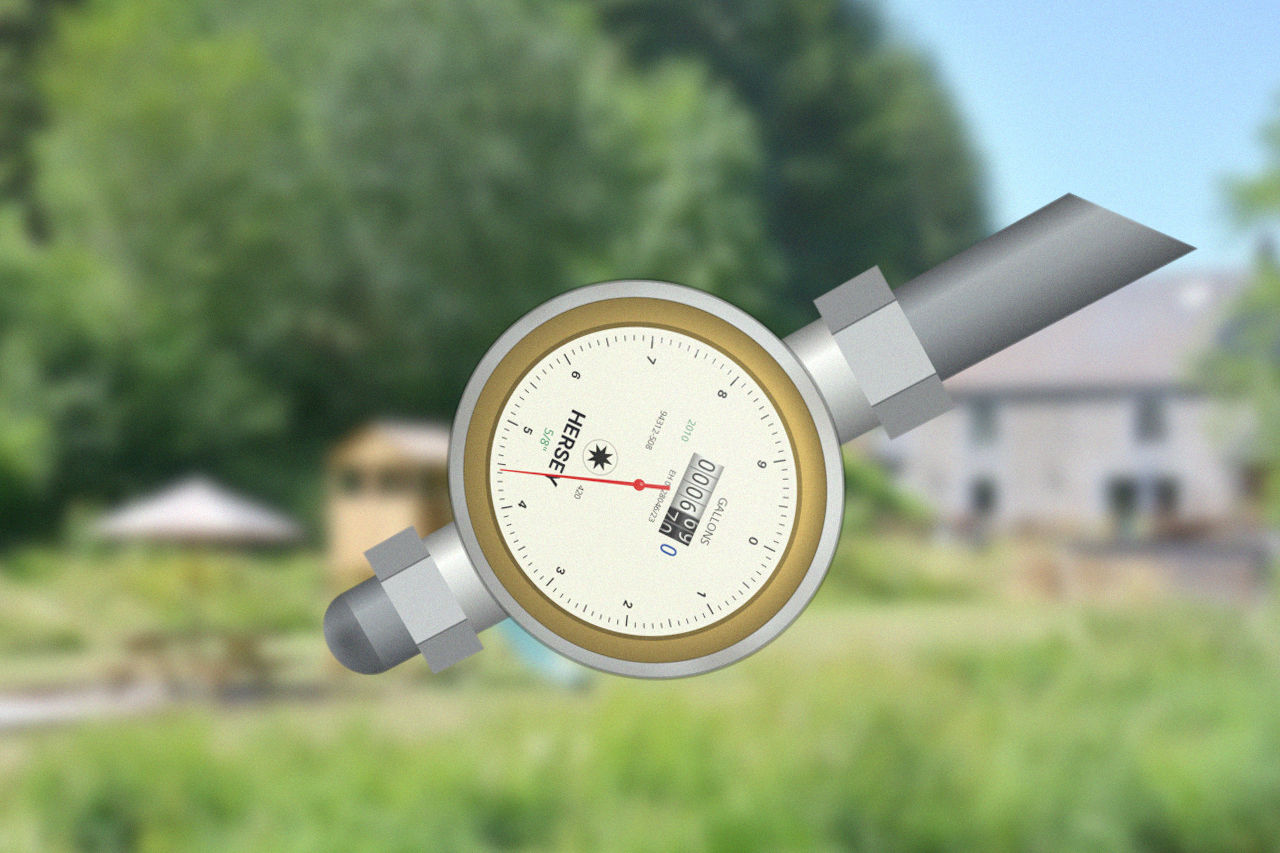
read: 6694.4 gal
